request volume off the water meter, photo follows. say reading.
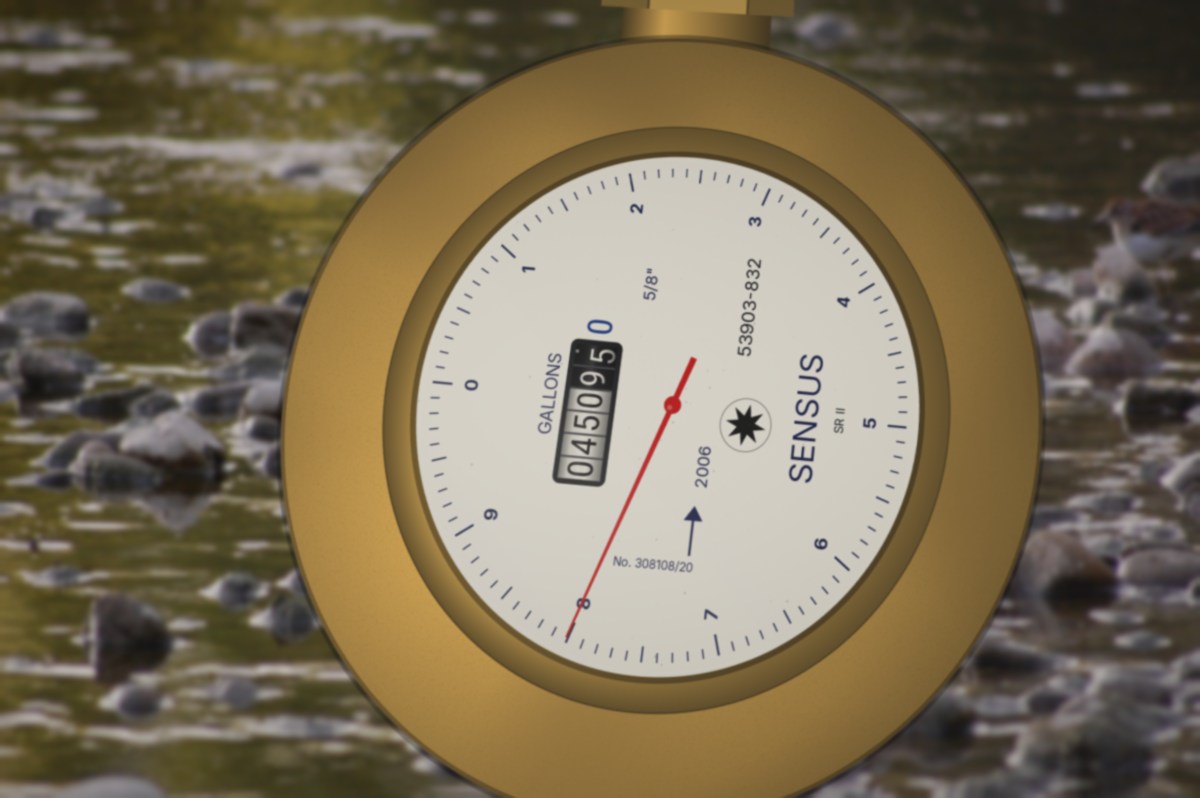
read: 450948.0 gal
